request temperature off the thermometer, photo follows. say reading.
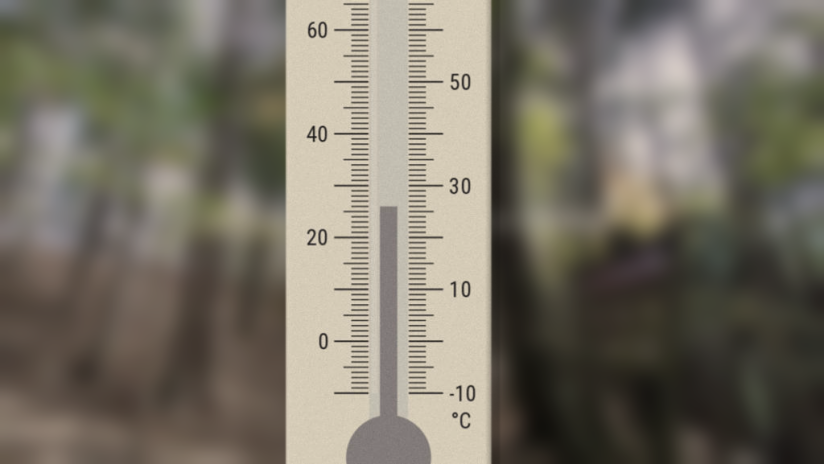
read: 26 °C
